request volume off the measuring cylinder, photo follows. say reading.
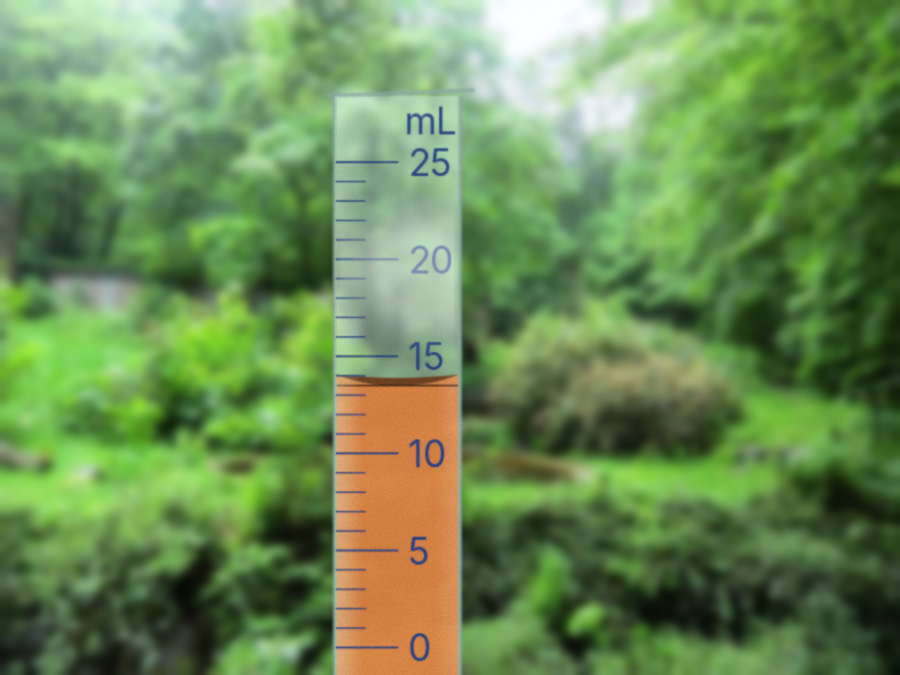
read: 13.5 mL
